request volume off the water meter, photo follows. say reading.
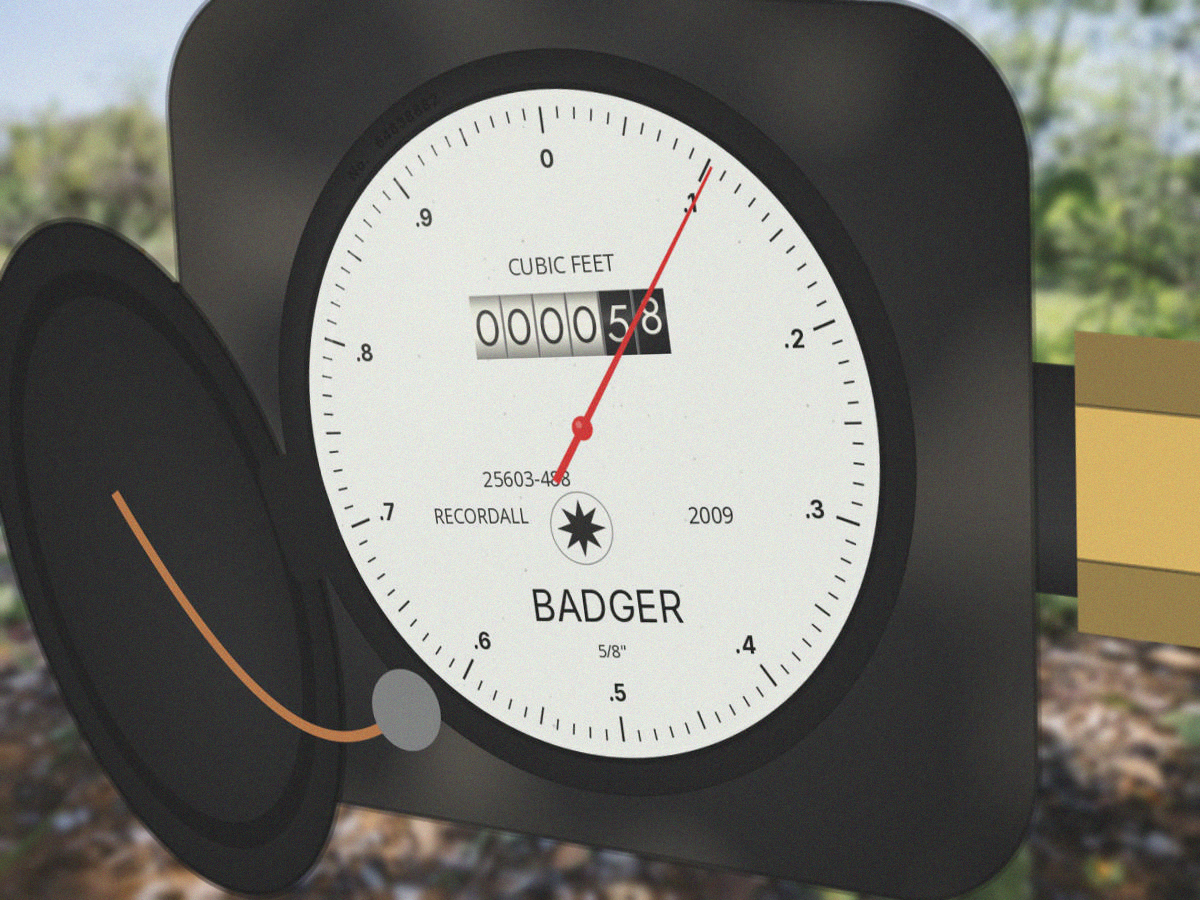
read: 58.10 ft³
